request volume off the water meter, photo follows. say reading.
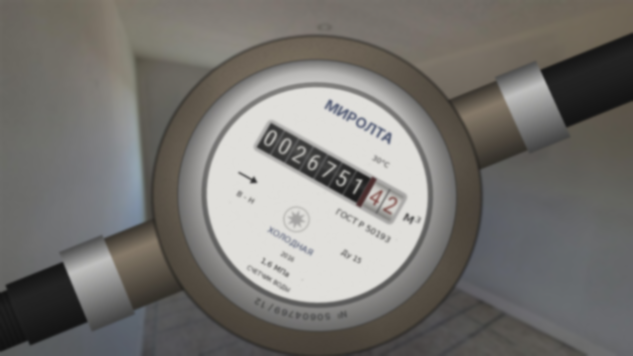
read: 26751.42 m³
